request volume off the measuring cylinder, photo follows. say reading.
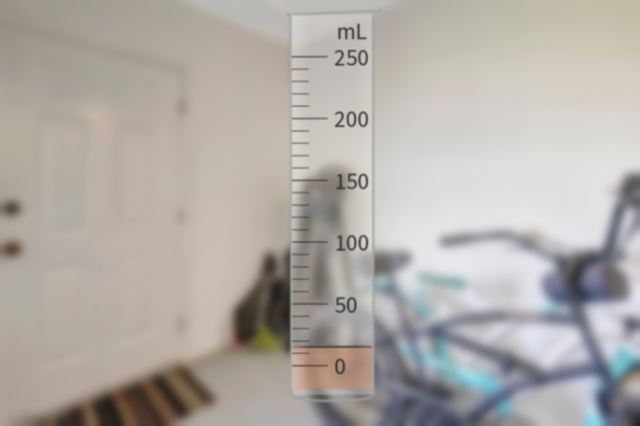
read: 15 mL
